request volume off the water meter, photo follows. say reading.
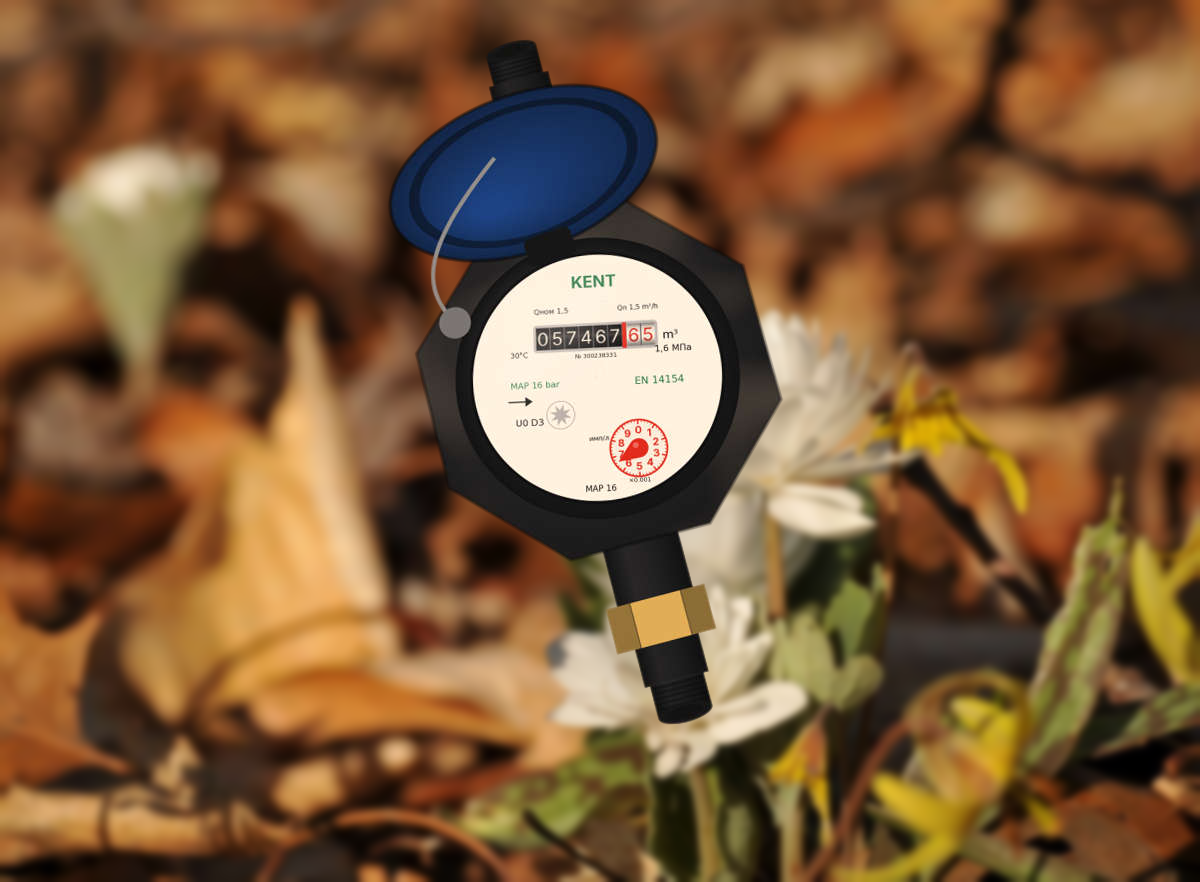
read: 57467.656 m³
